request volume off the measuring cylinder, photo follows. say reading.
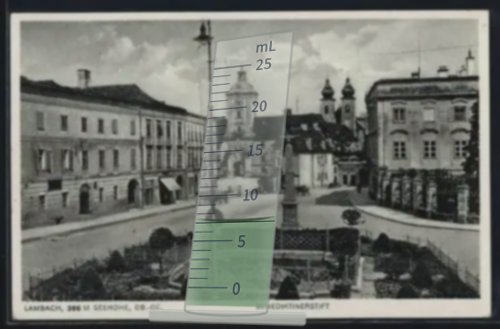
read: 7 mL
